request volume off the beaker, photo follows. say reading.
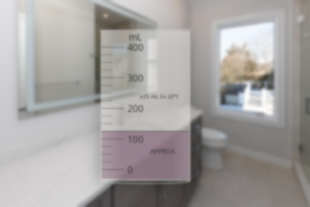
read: 125 mL
